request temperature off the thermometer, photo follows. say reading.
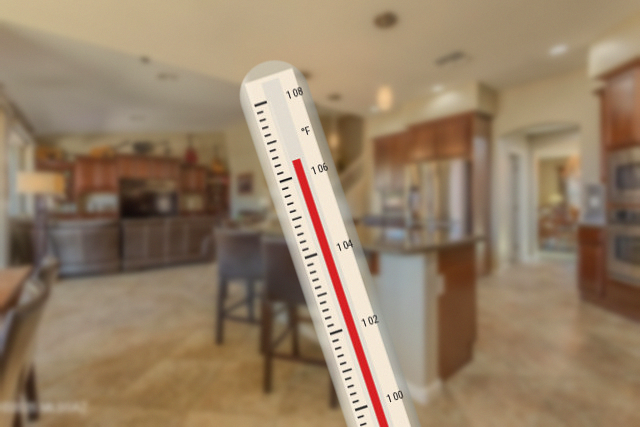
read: 106.4 °F
